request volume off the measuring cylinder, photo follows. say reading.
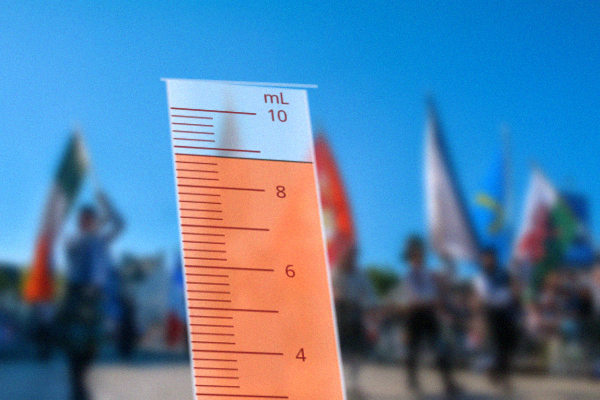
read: 8.8 mL
